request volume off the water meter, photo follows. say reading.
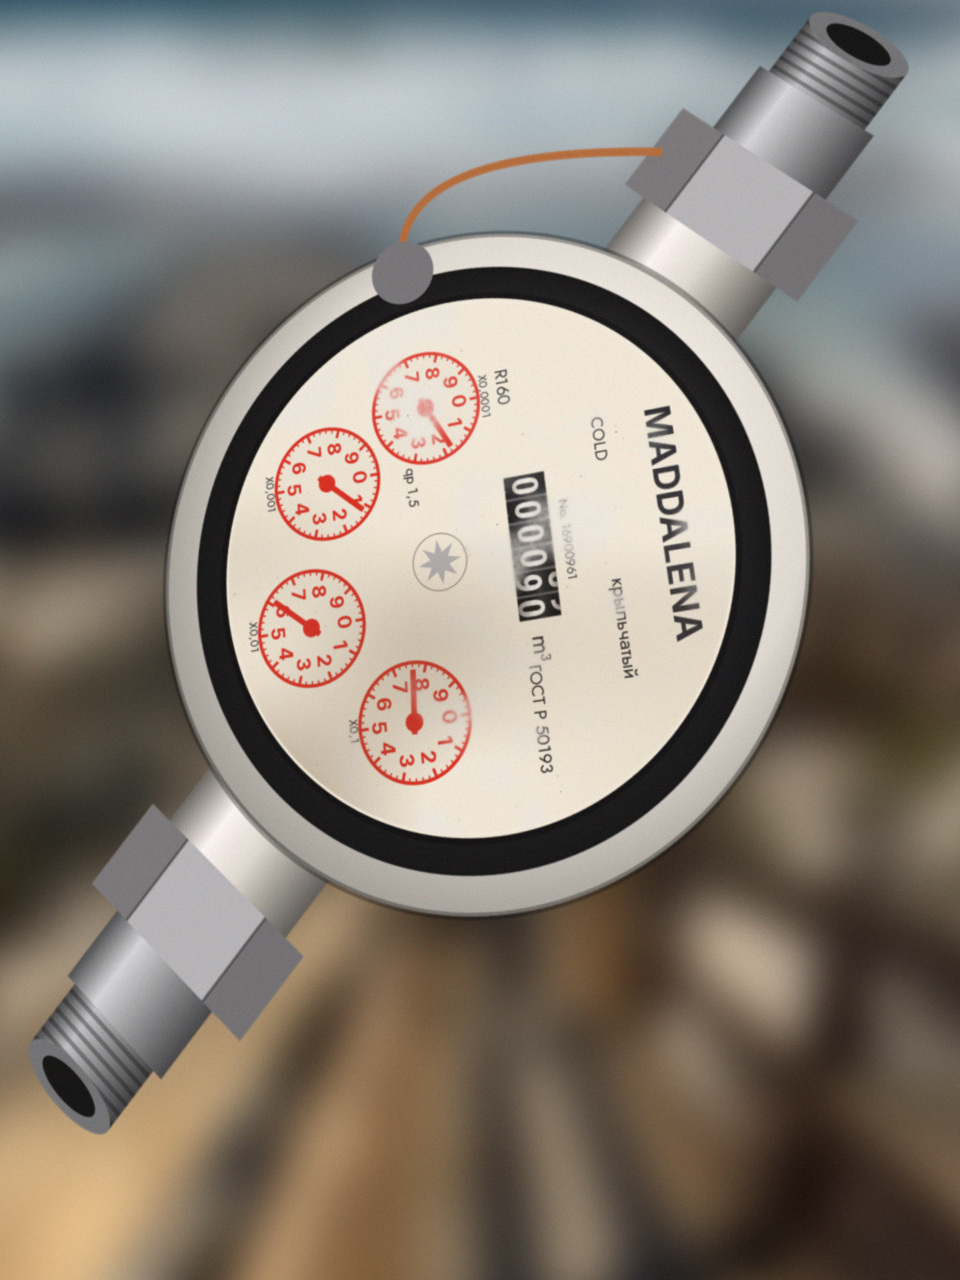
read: 89.7611 m³
